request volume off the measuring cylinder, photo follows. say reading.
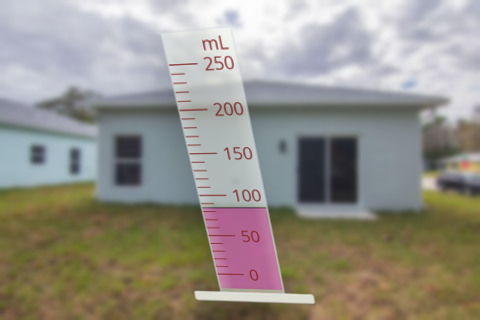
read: 85 mL
